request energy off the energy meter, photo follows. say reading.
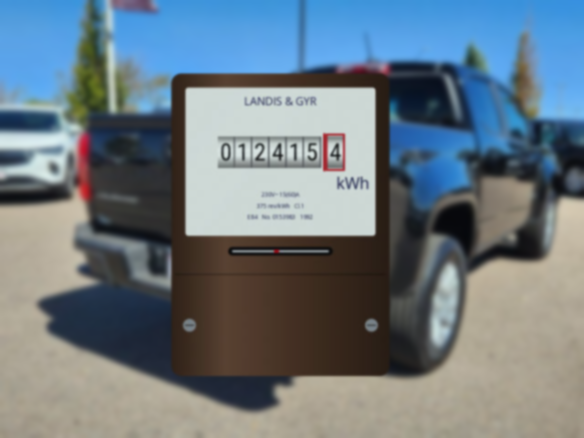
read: 12415.4 kWh
